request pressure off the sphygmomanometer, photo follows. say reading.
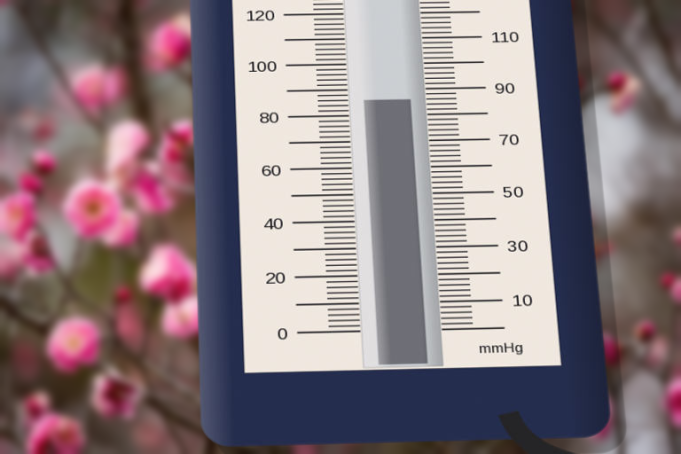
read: 86 mmHg
